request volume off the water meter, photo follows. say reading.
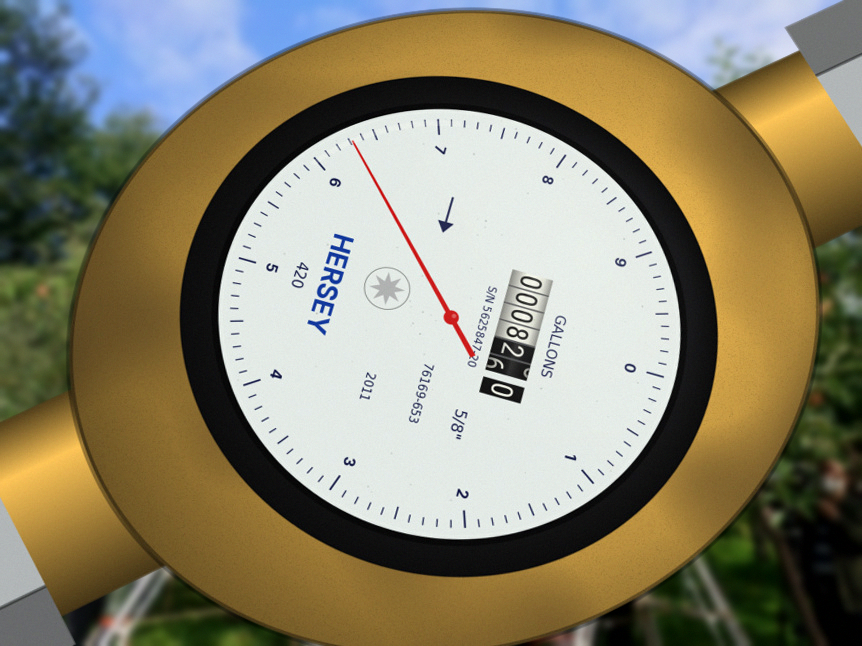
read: 8256.3 gal
